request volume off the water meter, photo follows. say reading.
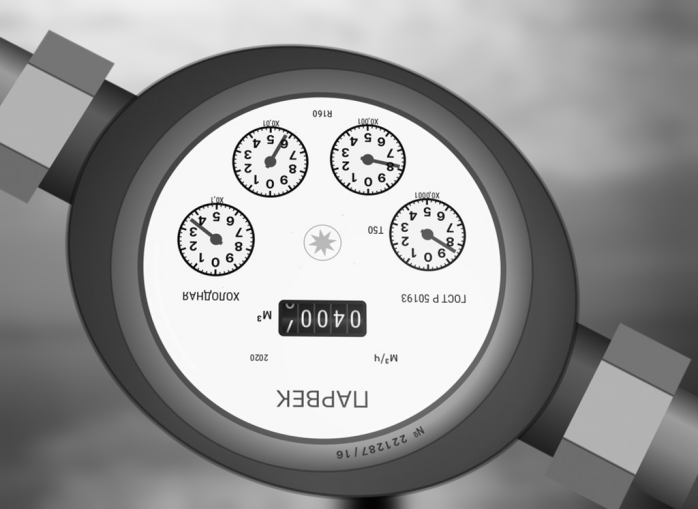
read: 4007.3578 m³
